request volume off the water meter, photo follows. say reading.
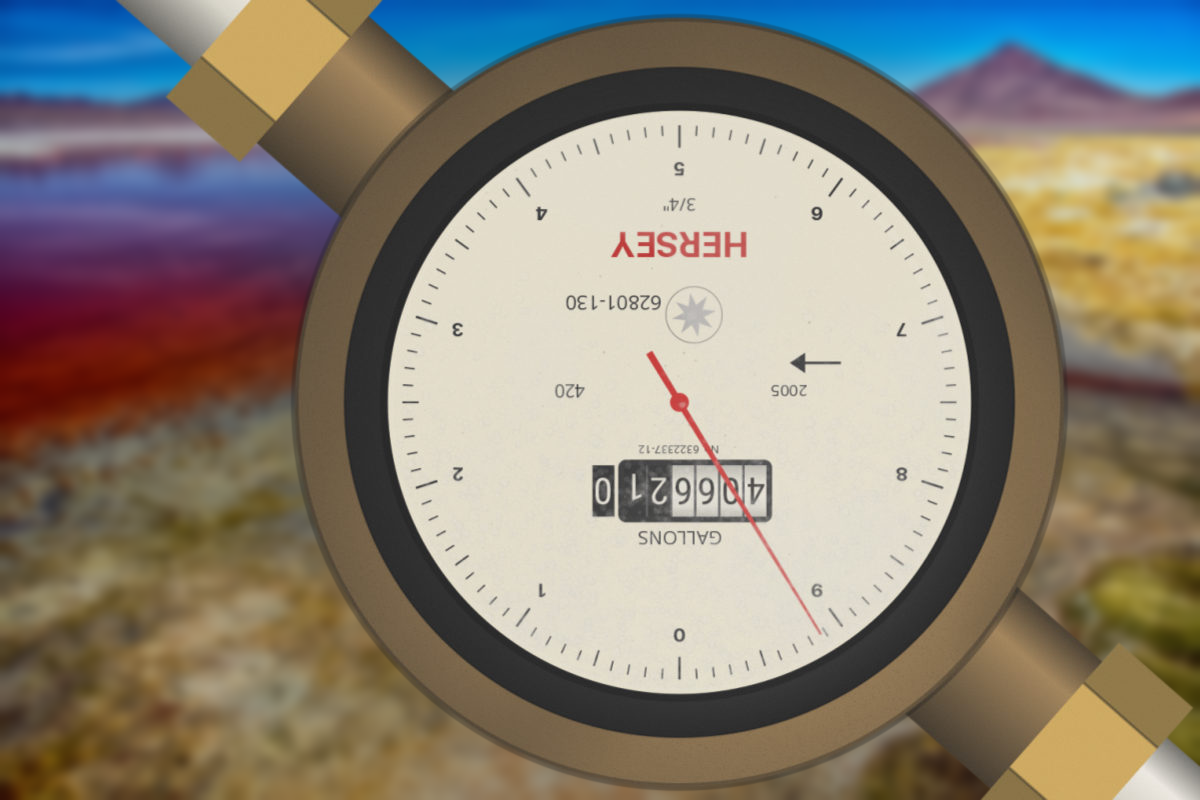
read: 4066209.1 gal
